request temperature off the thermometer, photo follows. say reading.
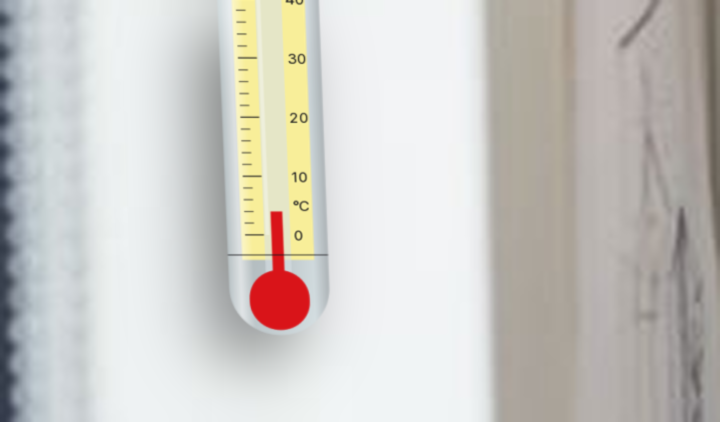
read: 4 °C
